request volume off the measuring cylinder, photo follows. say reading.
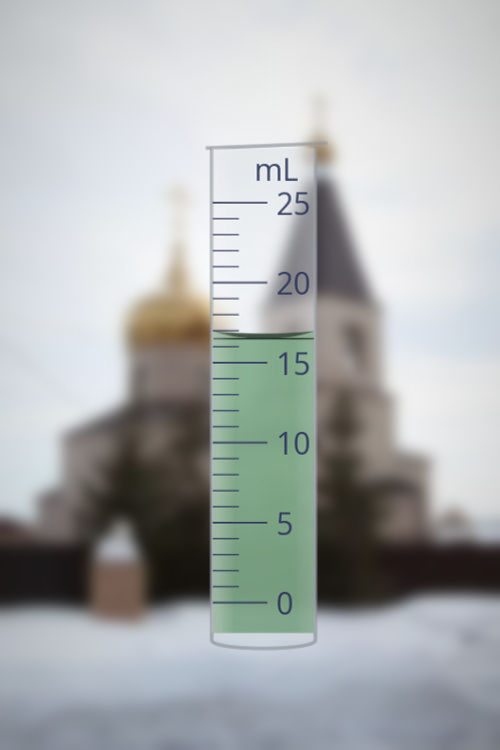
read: 16.5 mL
